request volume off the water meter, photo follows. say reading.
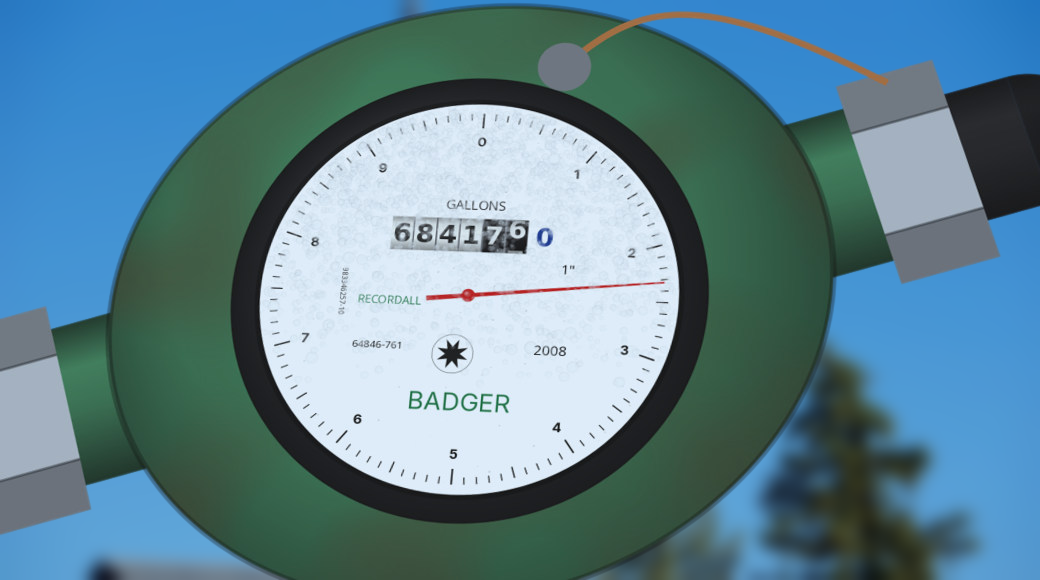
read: 6841762.3 gal
